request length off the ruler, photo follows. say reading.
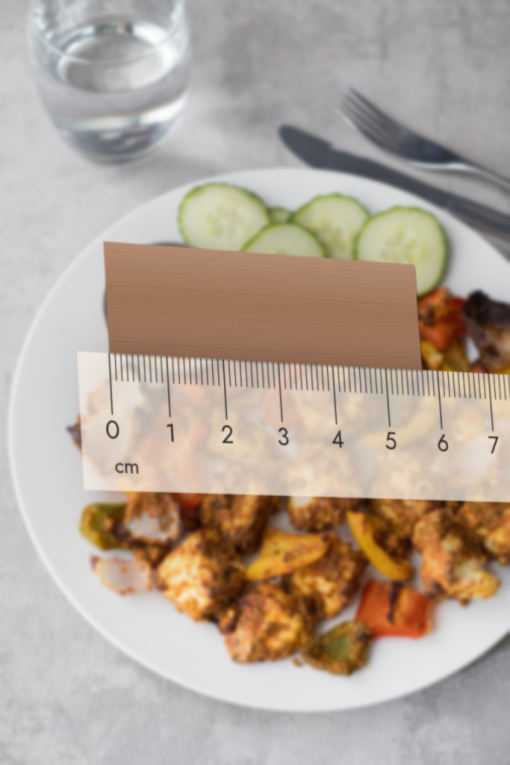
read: 5.7 cm
